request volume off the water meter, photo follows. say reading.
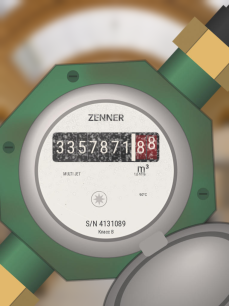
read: 3357871.88 m³
